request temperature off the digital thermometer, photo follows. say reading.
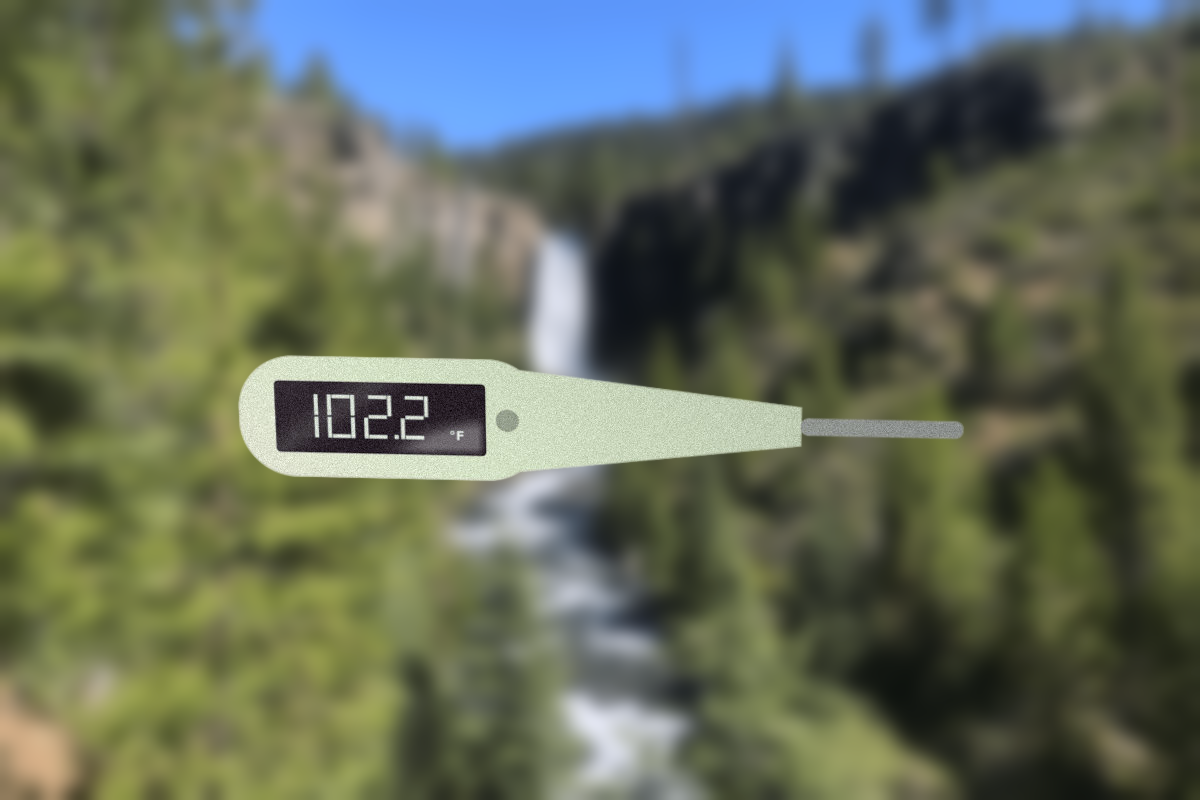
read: 102.2 °F
